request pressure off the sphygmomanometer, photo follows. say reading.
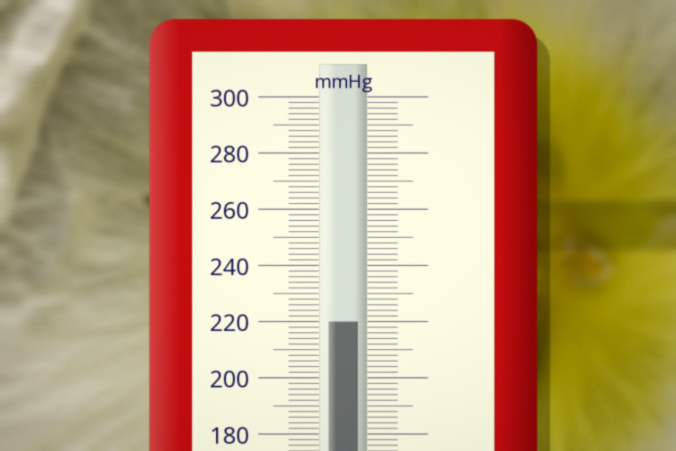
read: 220 mmHg
